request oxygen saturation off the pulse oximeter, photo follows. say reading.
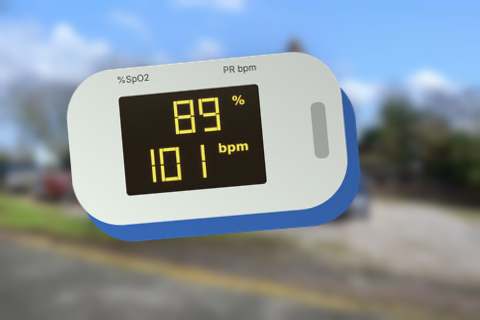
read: 89 %
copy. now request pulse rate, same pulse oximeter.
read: 101 bpm
